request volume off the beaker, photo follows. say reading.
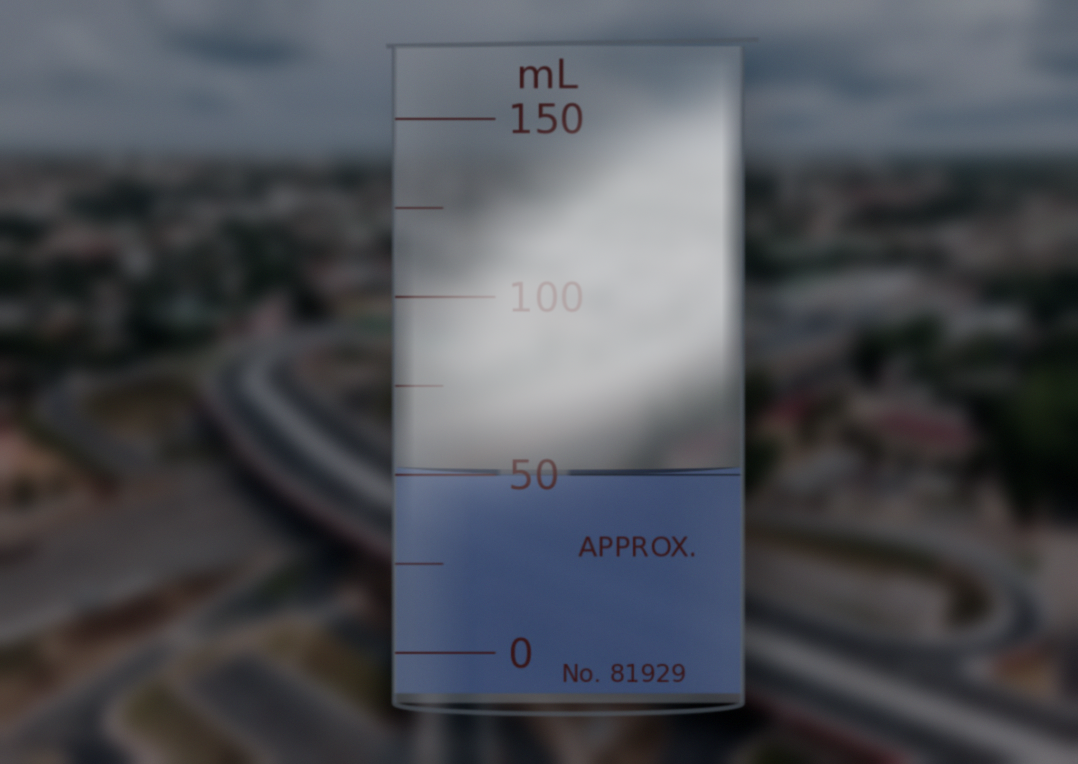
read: 50 mL
